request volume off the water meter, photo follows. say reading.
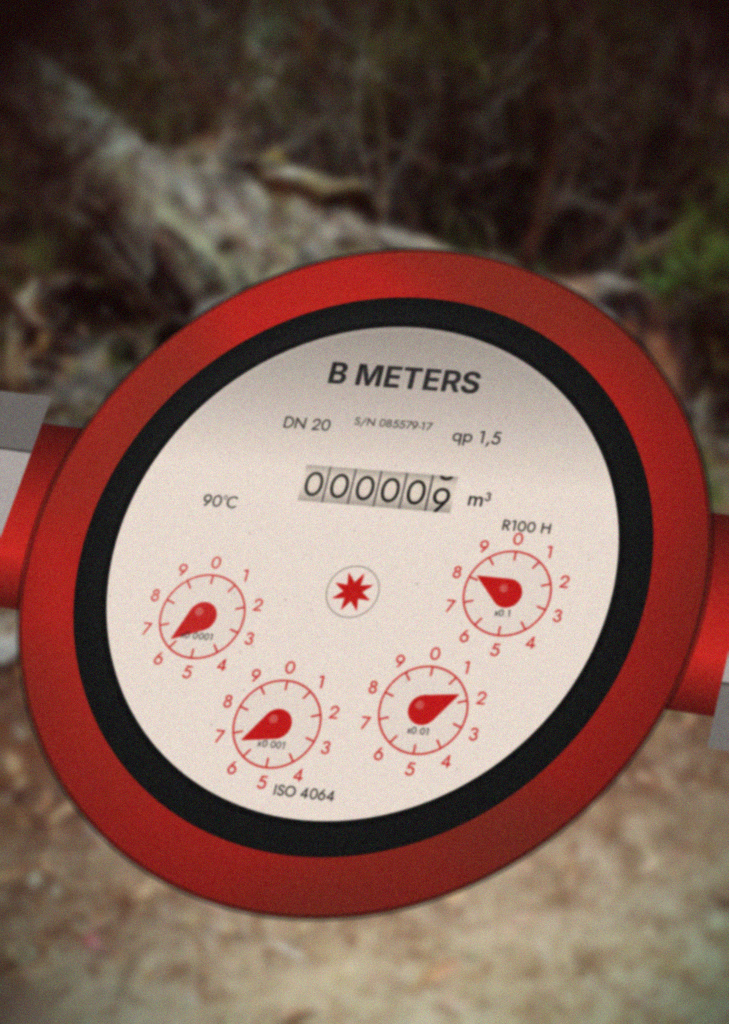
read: 8.8166 m³
